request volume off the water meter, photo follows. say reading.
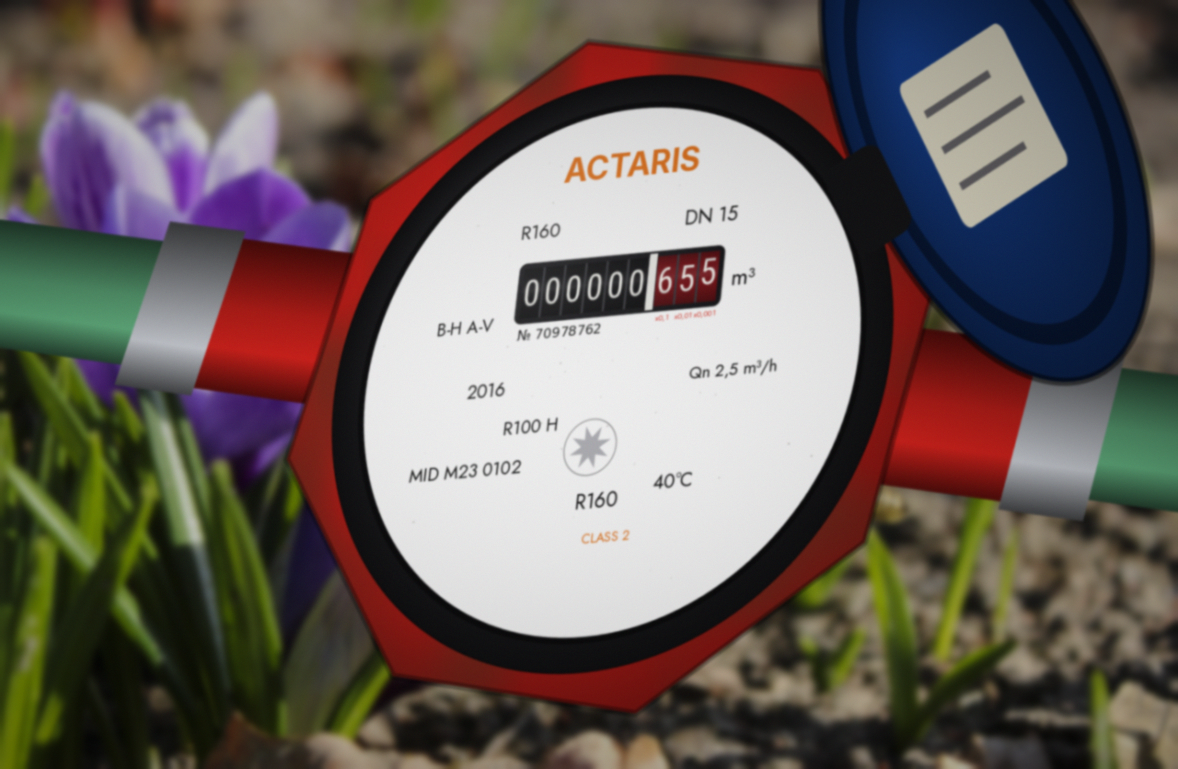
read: 0.655 m³
